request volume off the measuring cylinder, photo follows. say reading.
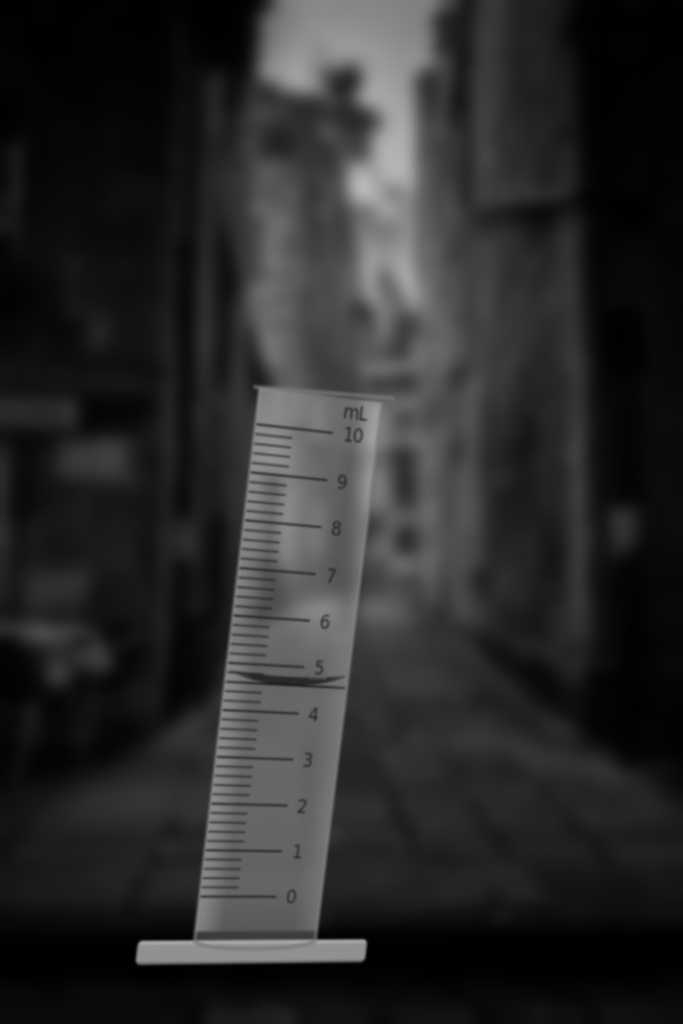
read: 4.6 mL
